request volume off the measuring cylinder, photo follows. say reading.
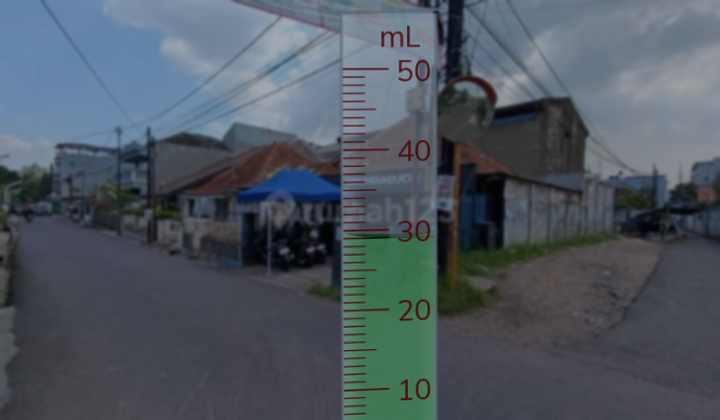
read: 29 mL
